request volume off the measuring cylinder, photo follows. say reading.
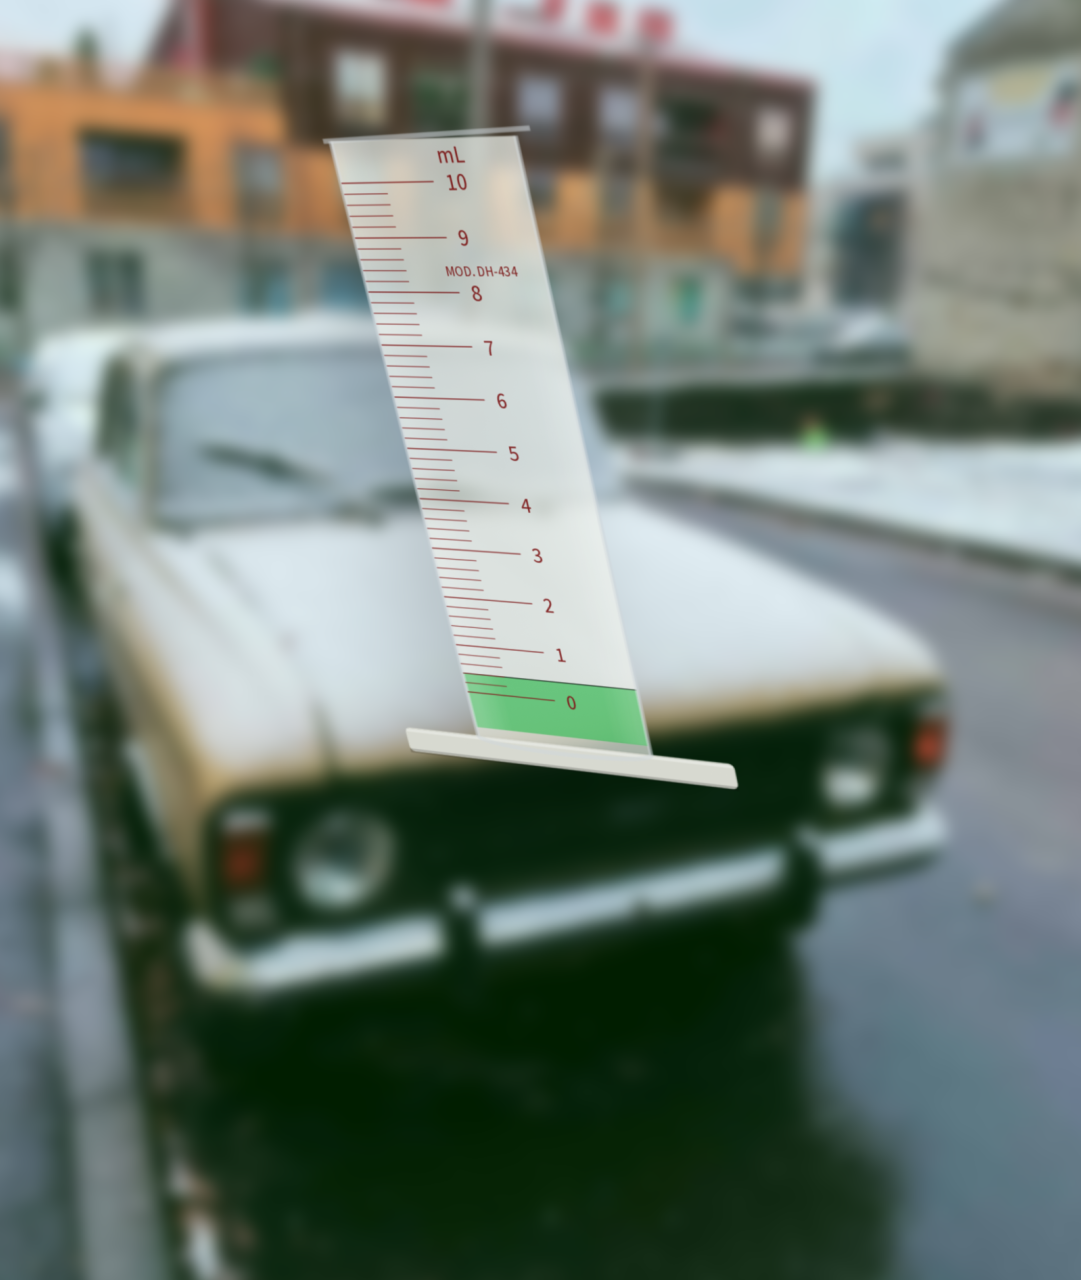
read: 0.4 mL
